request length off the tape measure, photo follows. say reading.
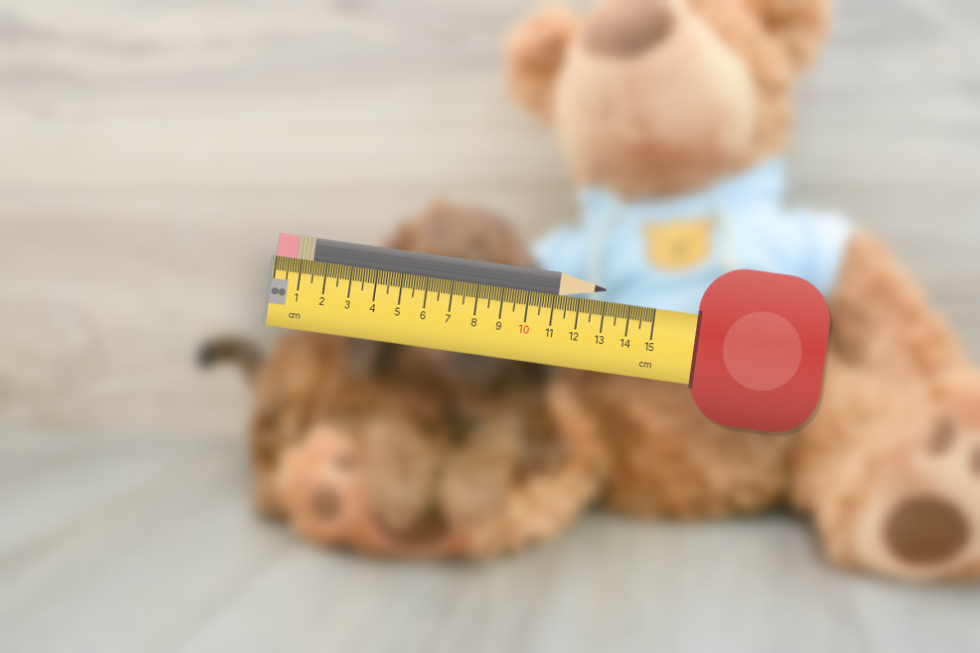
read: 13 cm
